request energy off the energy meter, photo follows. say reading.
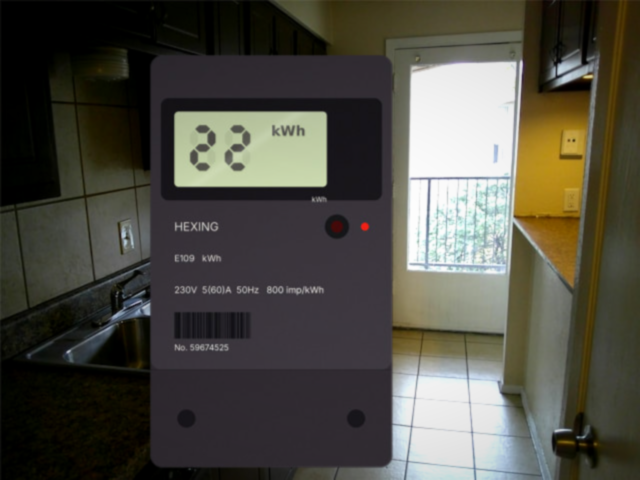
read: 22 kWh
